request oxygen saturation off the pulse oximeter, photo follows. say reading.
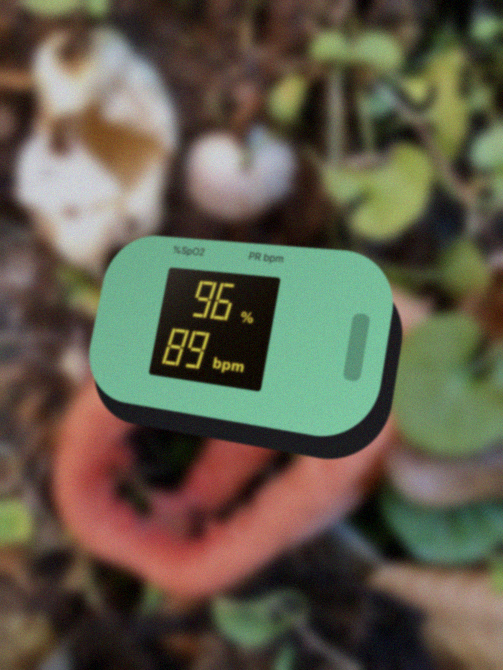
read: 96 %
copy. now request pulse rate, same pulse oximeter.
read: 89 bpm
